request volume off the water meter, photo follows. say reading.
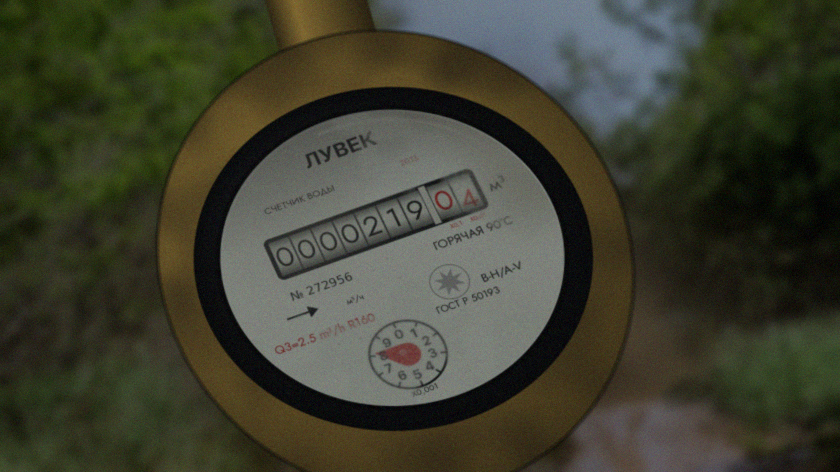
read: 219.038 m³
